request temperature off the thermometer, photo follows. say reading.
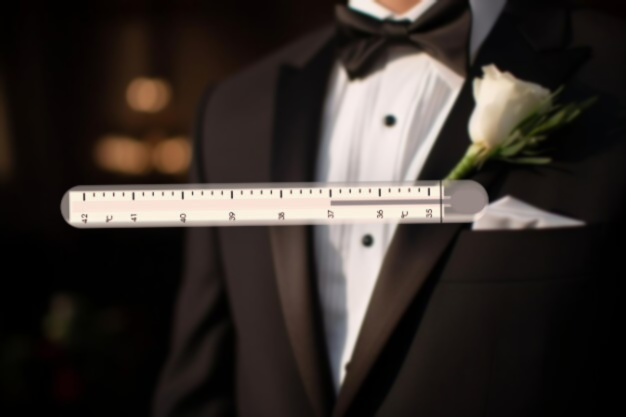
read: 37 °C
